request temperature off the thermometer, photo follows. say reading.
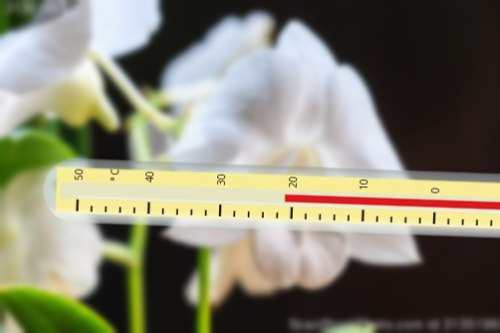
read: 21 °C
